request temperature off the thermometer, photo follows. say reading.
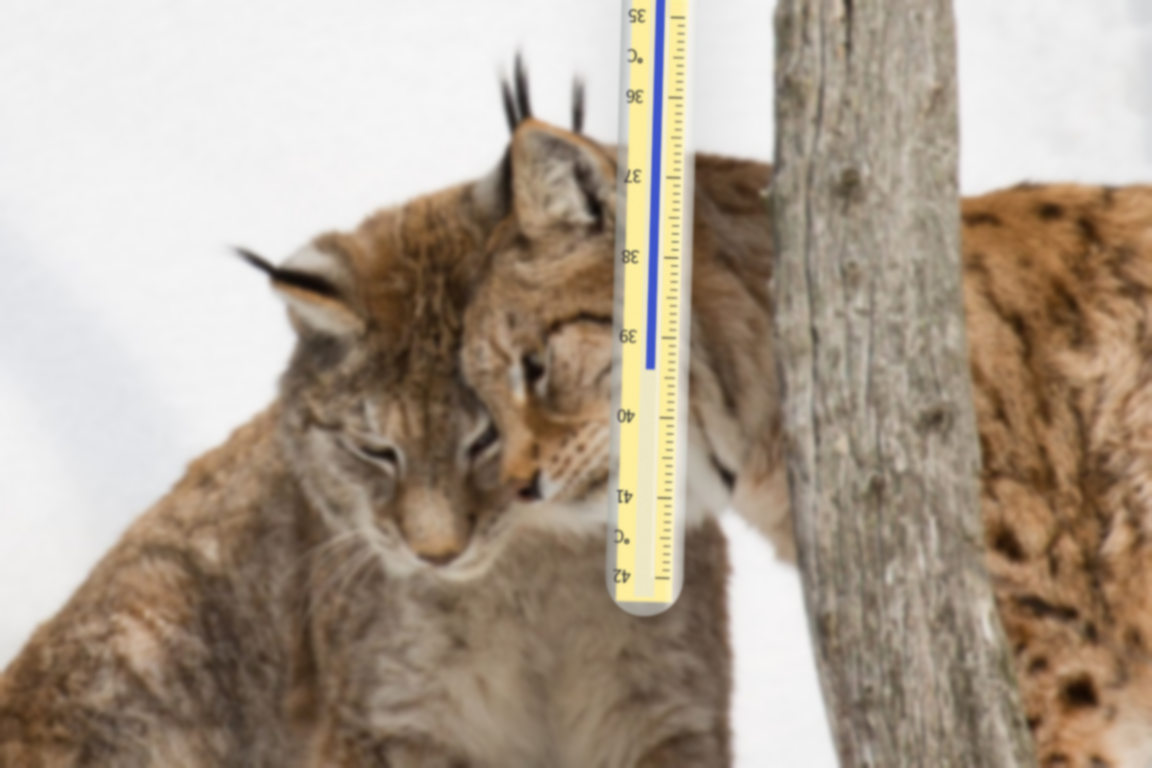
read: 39.4 °C
